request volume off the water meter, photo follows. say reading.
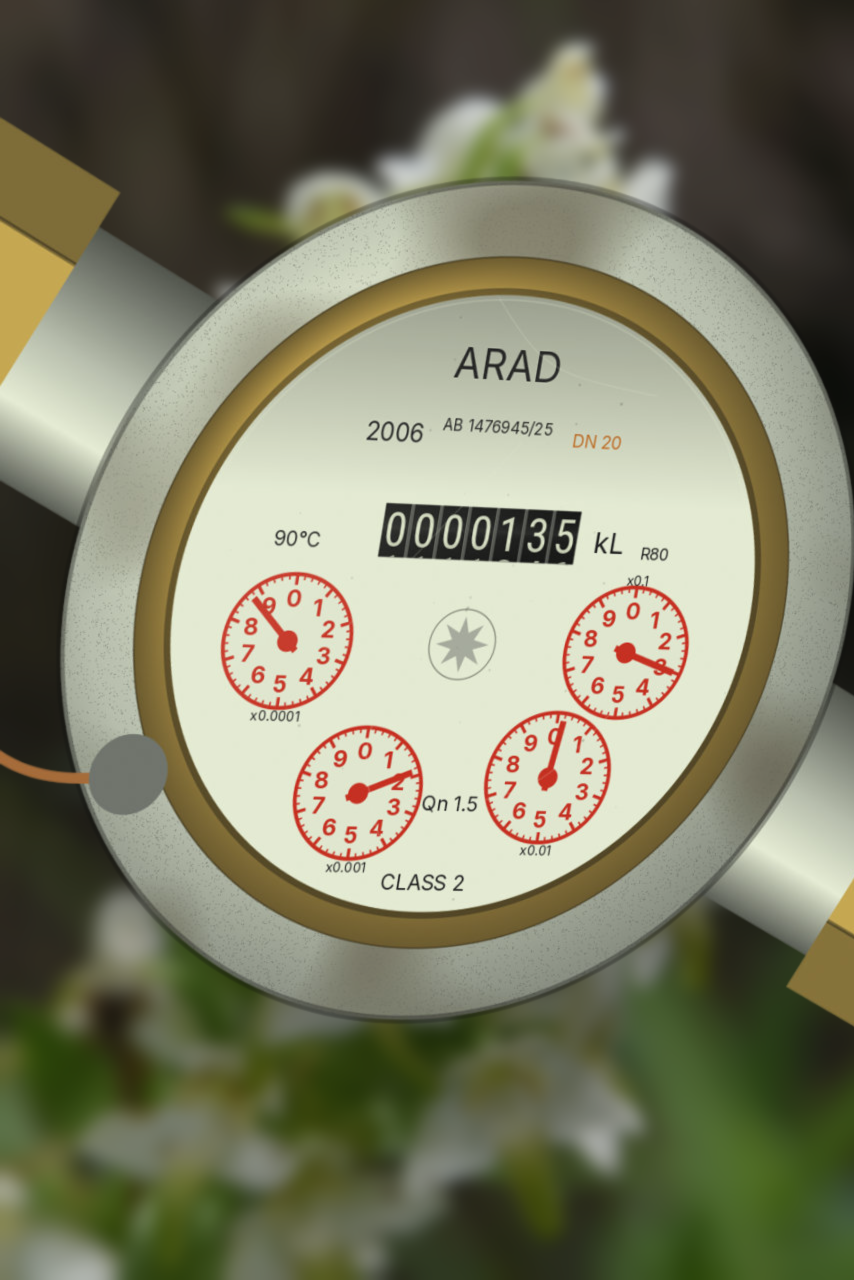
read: 135.3018 kL
